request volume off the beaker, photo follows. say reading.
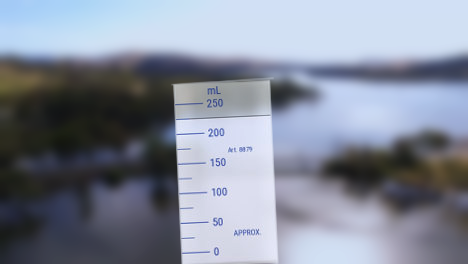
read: 225 mL
